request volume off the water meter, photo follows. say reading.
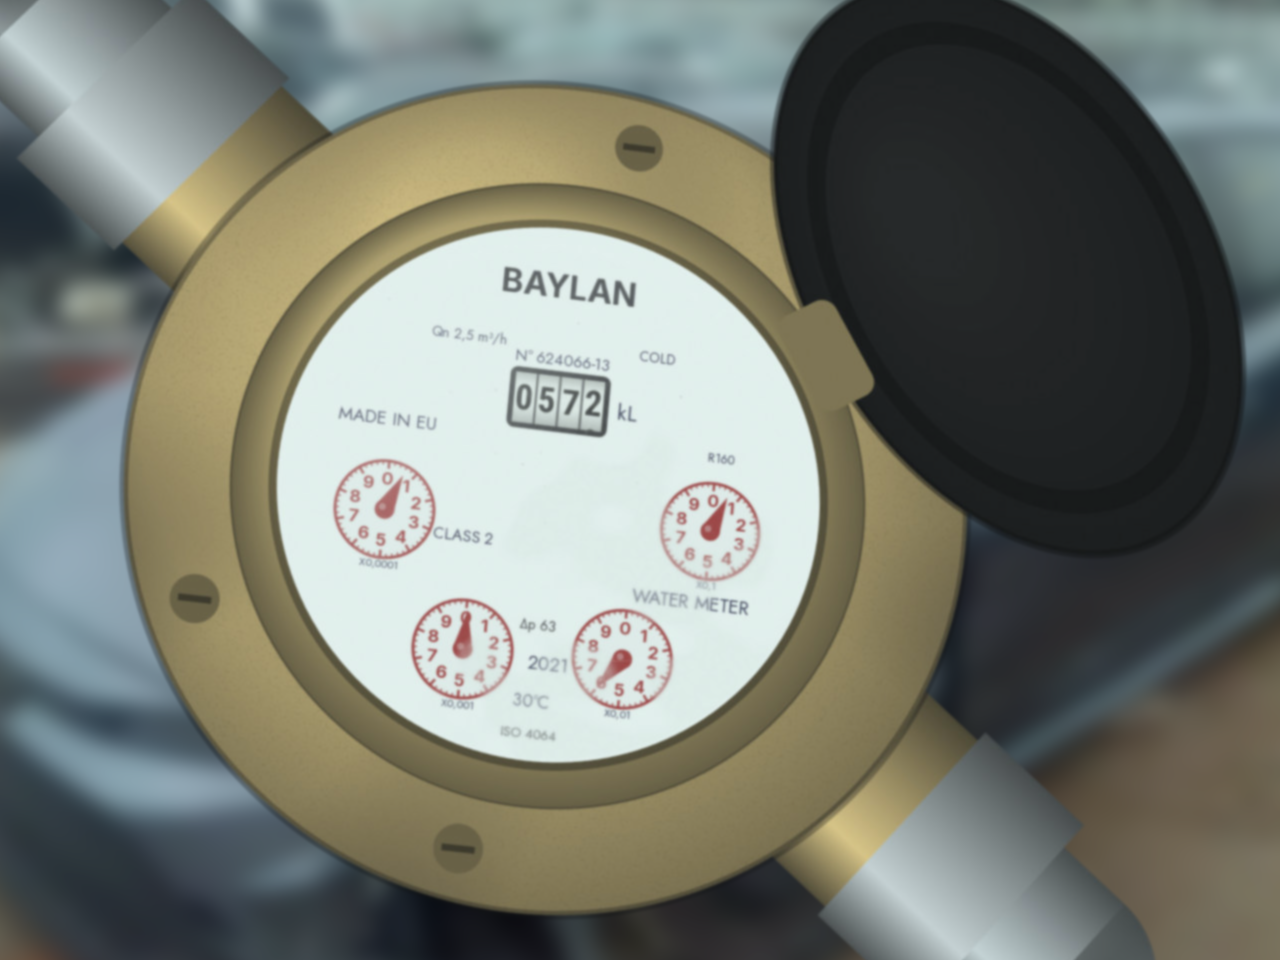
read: 572.0600 kL
